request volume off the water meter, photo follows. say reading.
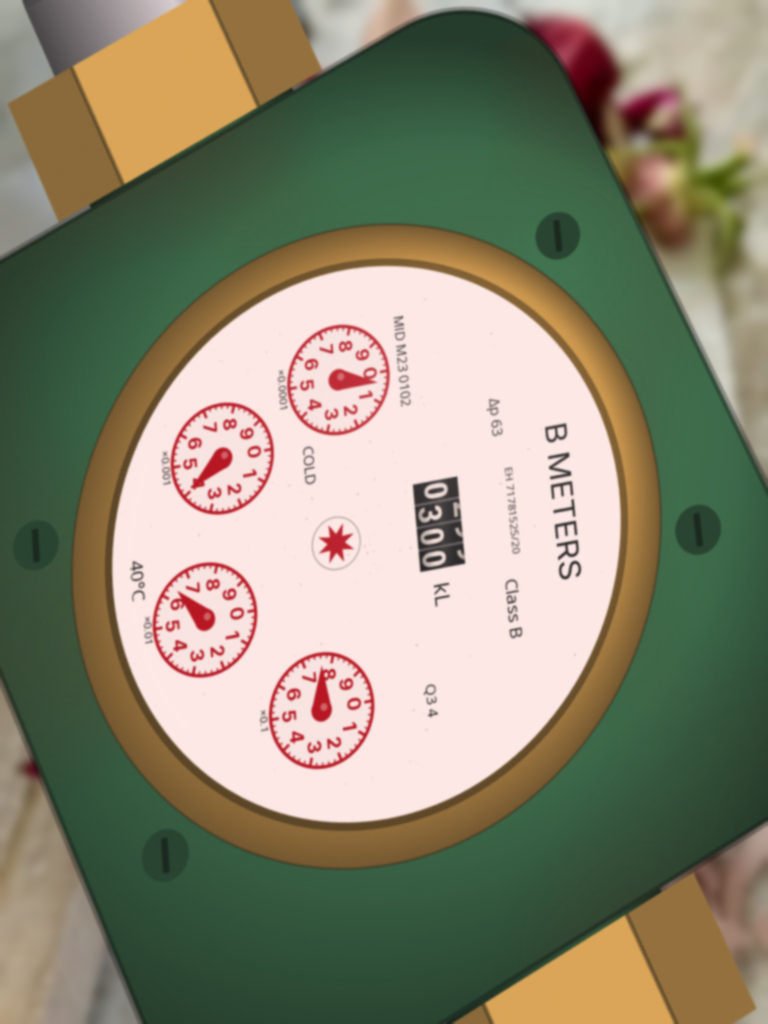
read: 299.7640 kL
